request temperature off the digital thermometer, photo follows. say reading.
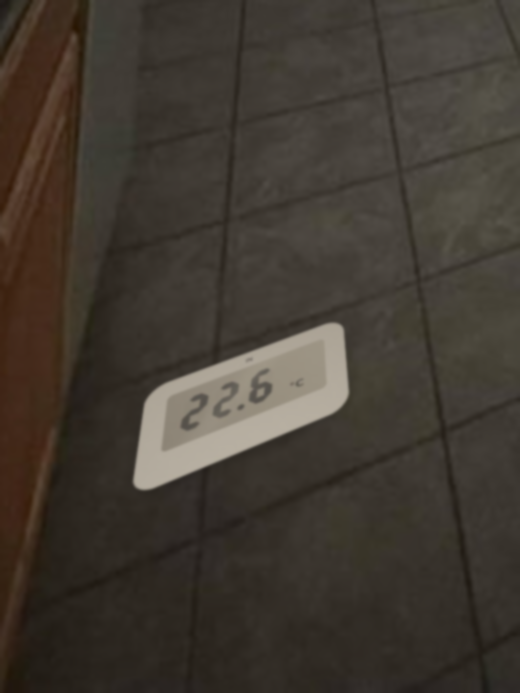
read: 22.6 °C
